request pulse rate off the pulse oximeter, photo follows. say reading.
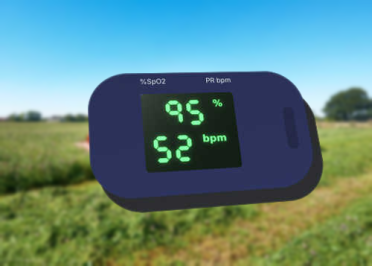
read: 52 bpm
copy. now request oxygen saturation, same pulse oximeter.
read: 95 %
